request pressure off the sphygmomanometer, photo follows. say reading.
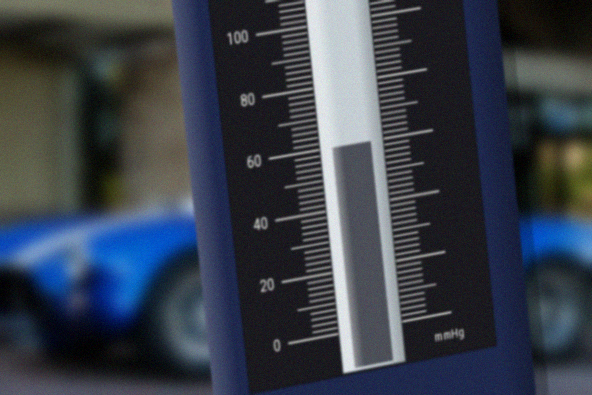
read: 60 mmHg
